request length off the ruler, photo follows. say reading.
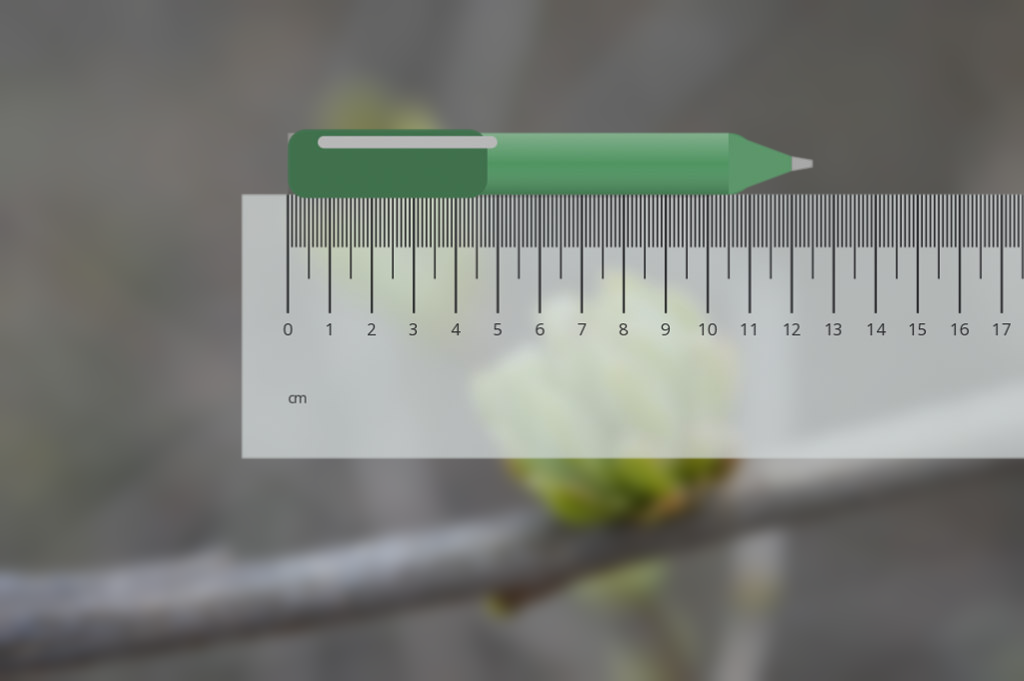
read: 12.5 cm
